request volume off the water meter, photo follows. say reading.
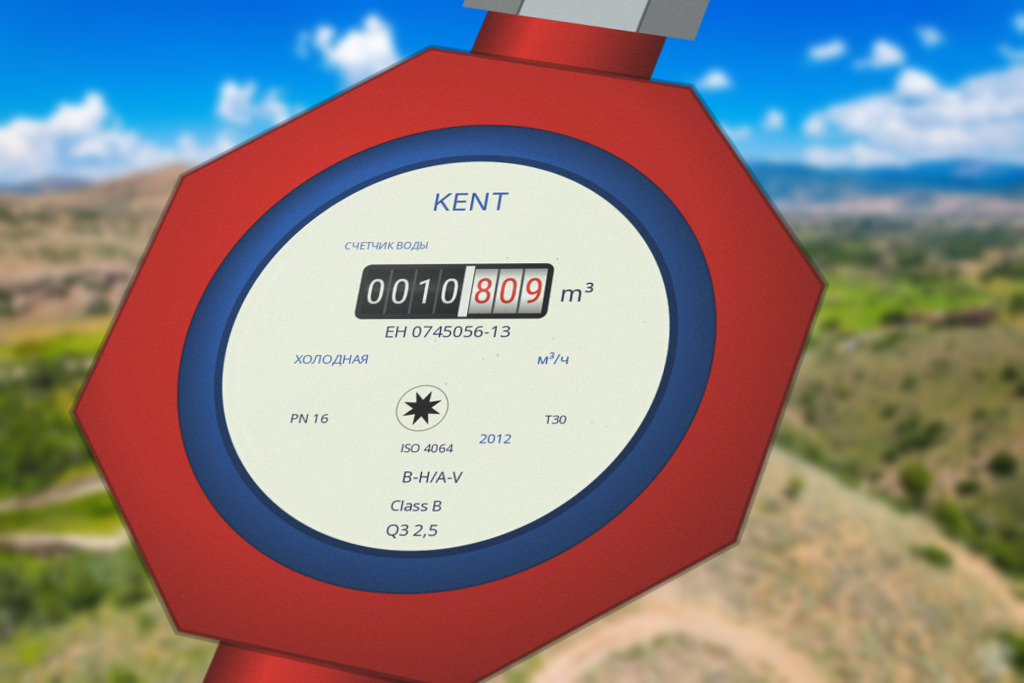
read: 10.809 m³
